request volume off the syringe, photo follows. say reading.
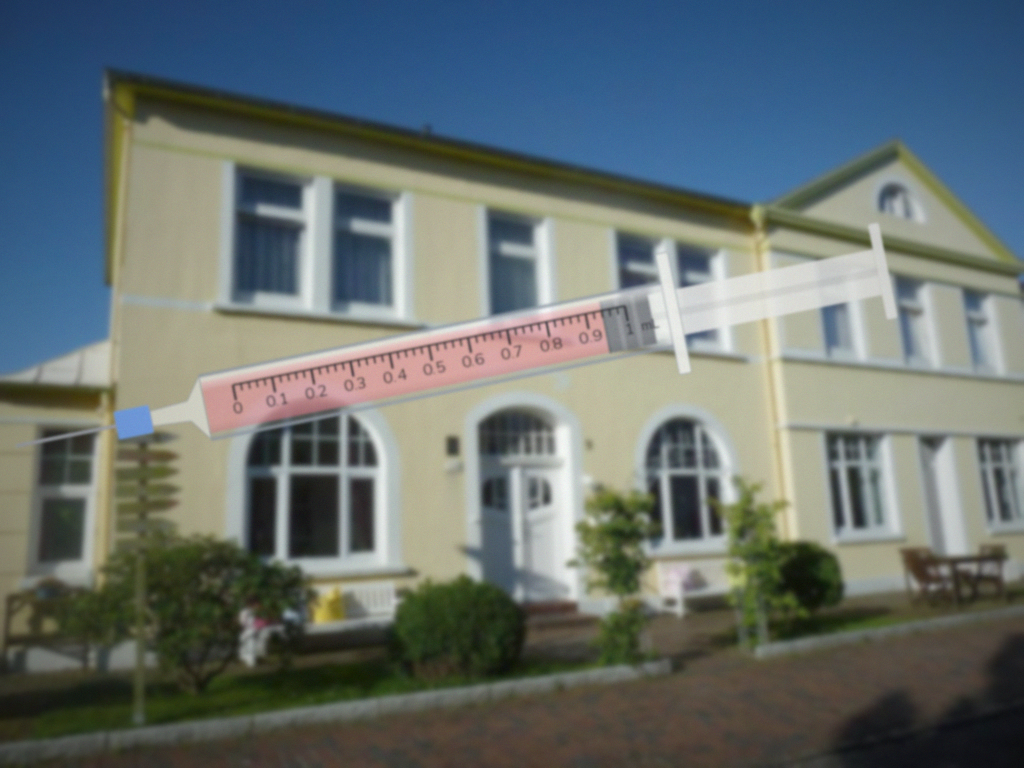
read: 0.94 mL
